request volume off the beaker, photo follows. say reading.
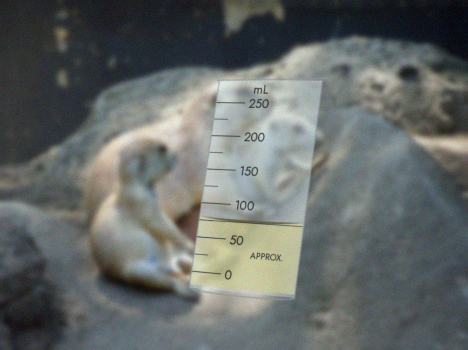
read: 75 mL
